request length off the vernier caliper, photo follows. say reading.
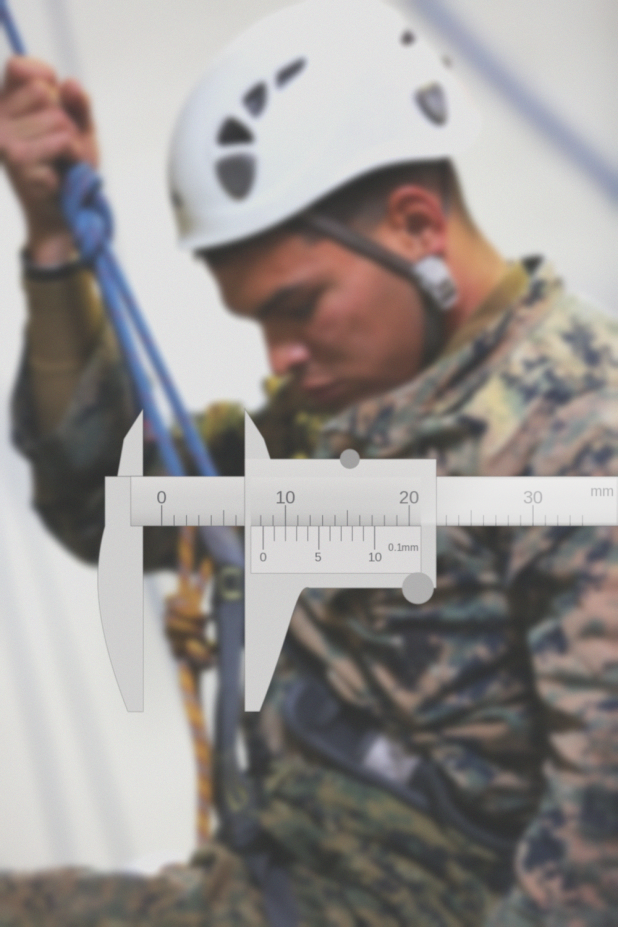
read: 8.2 mm
